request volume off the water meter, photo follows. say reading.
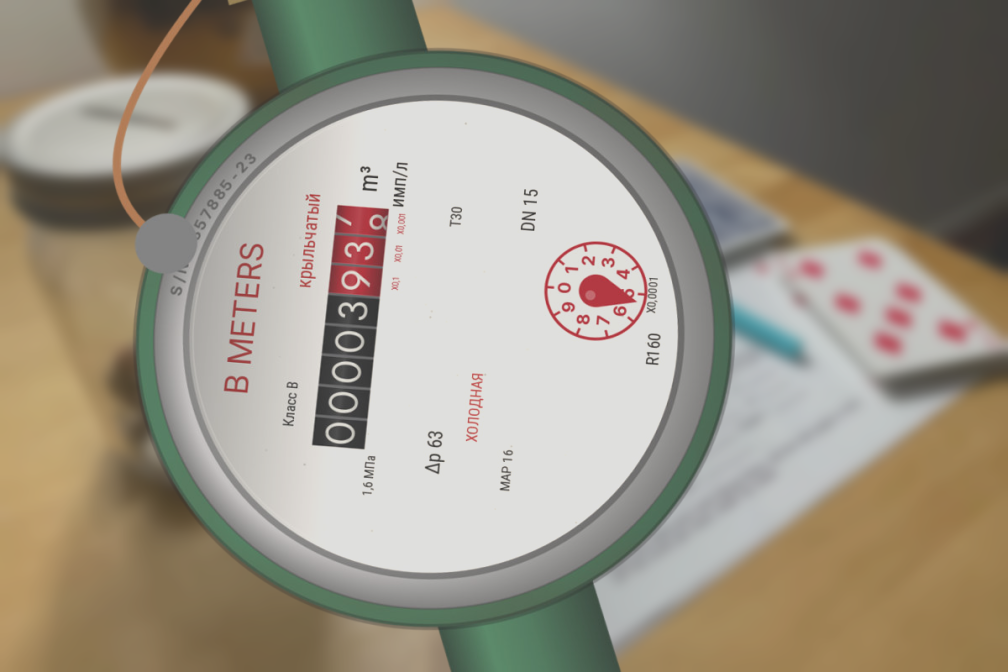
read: 3.9375 m³
